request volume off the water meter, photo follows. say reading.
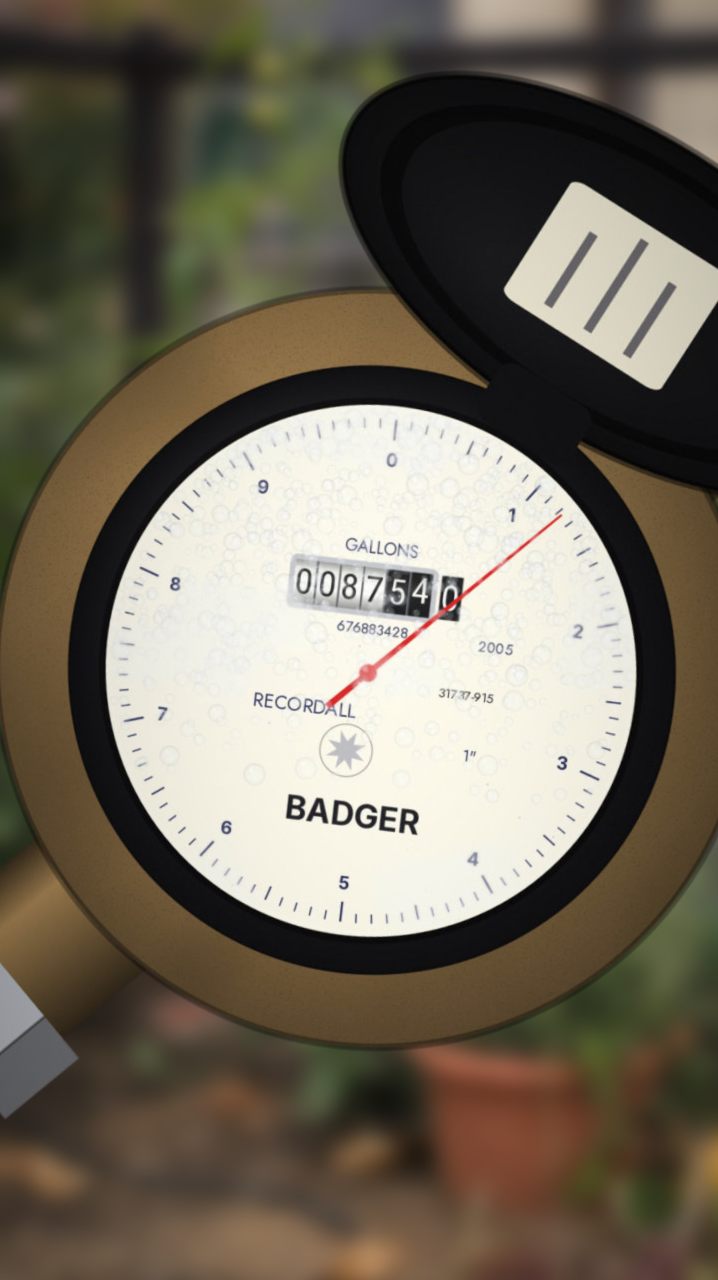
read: 87541.2 gal
